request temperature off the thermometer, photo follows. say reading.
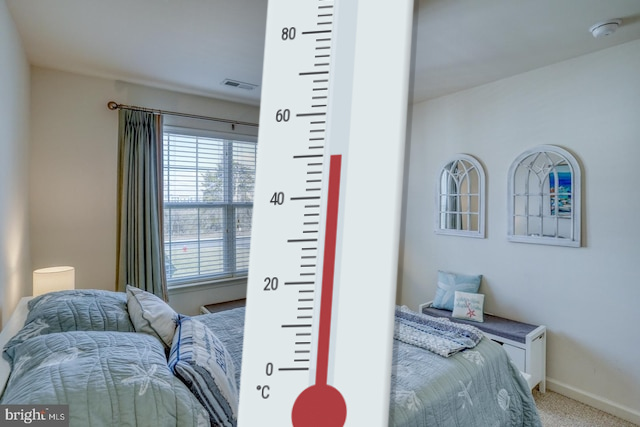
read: 50 °C
